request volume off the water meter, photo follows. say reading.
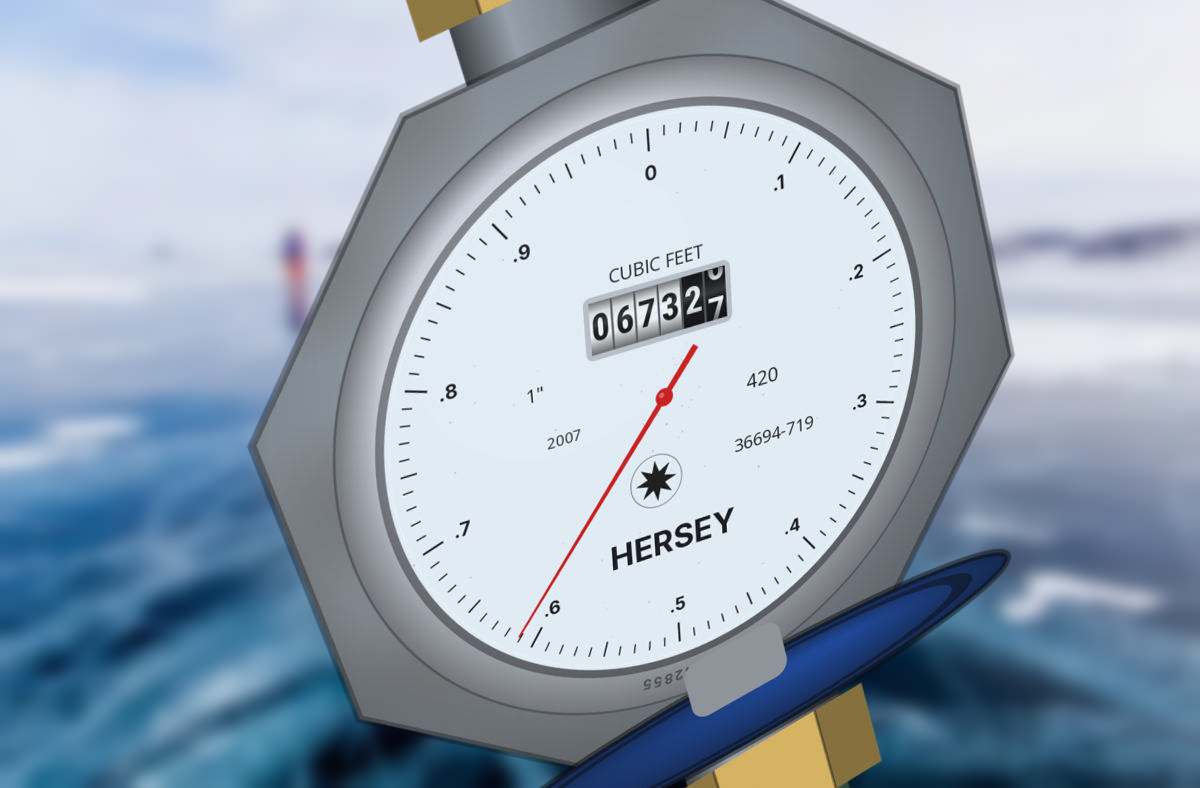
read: 67326.61 ft³
